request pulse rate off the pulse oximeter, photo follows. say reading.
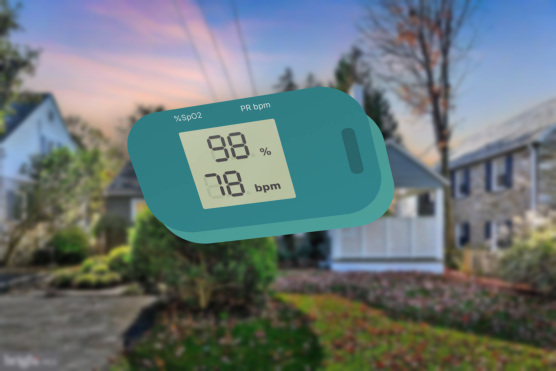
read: 78 bpm
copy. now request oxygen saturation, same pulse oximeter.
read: 98 %
